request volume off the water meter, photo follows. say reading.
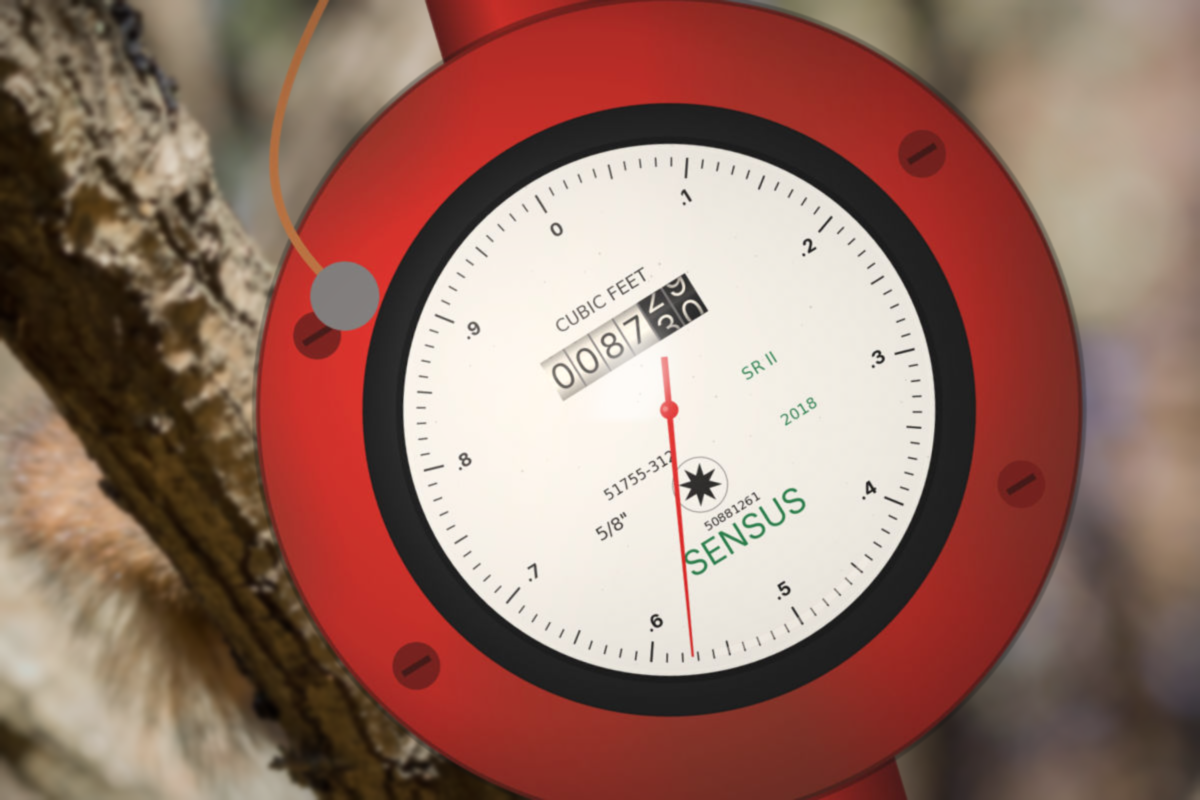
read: 8729.57 ft³
